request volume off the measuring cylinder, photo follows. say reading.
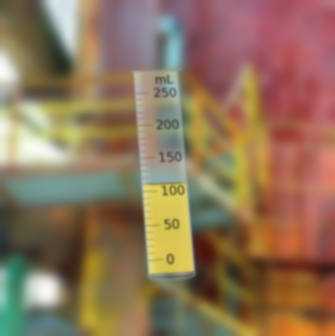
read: 110 mL
